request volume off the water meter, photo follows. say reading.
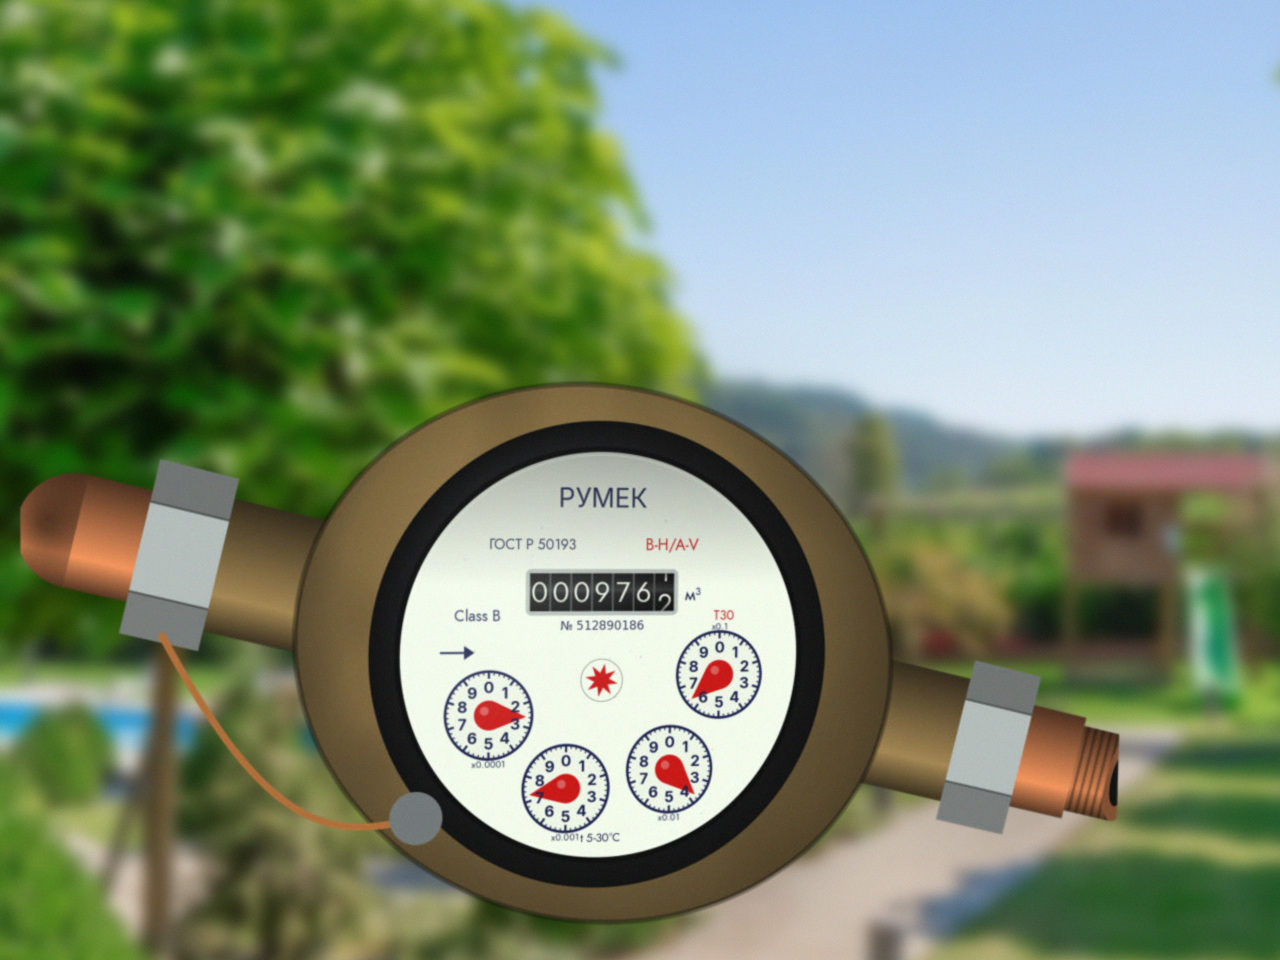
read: 9761.6372 m³
